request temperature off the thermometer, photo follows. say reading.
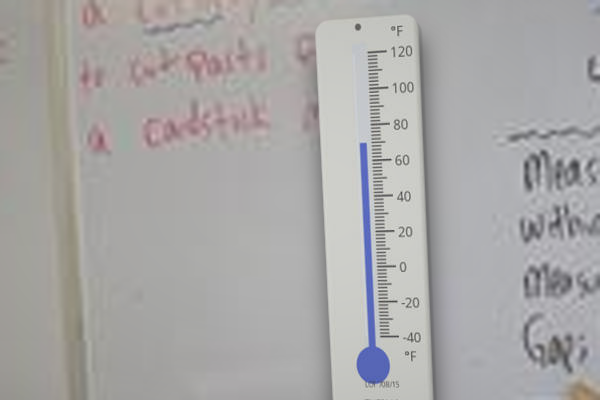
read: 70 °F
